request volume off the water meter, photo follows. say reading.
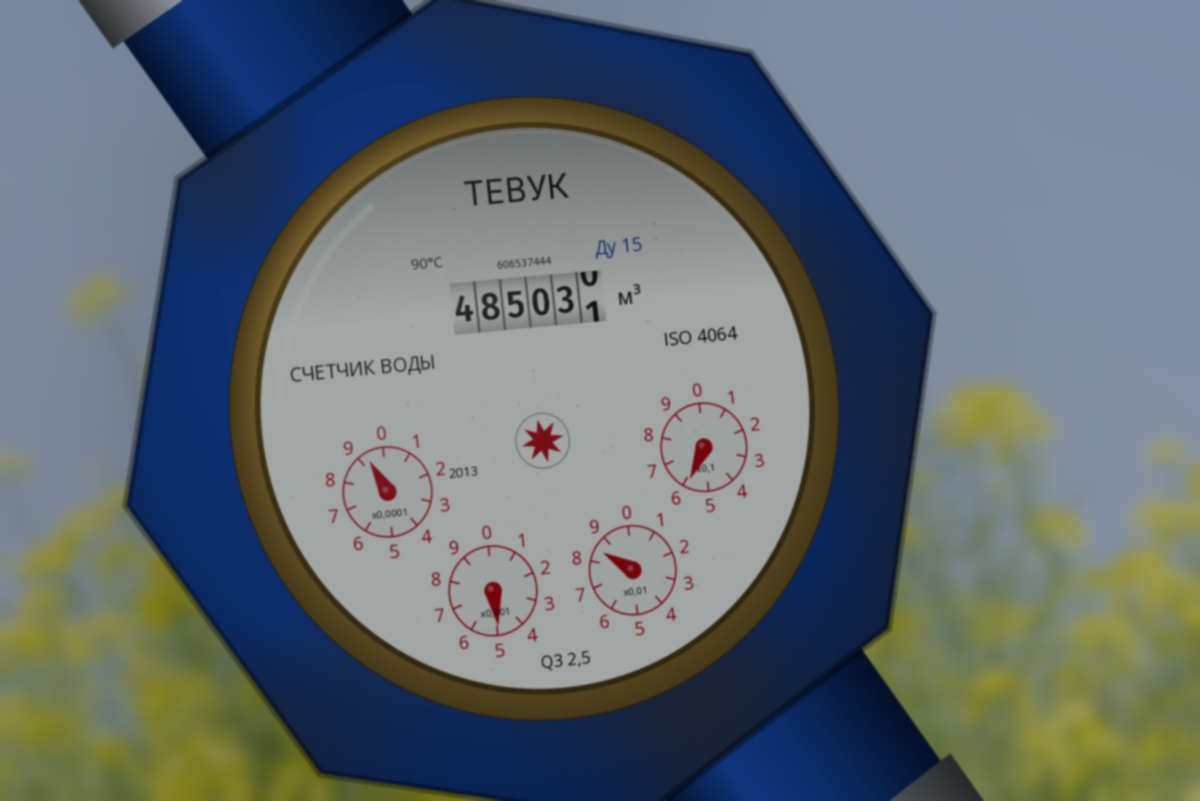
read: 485030.5849 m³
